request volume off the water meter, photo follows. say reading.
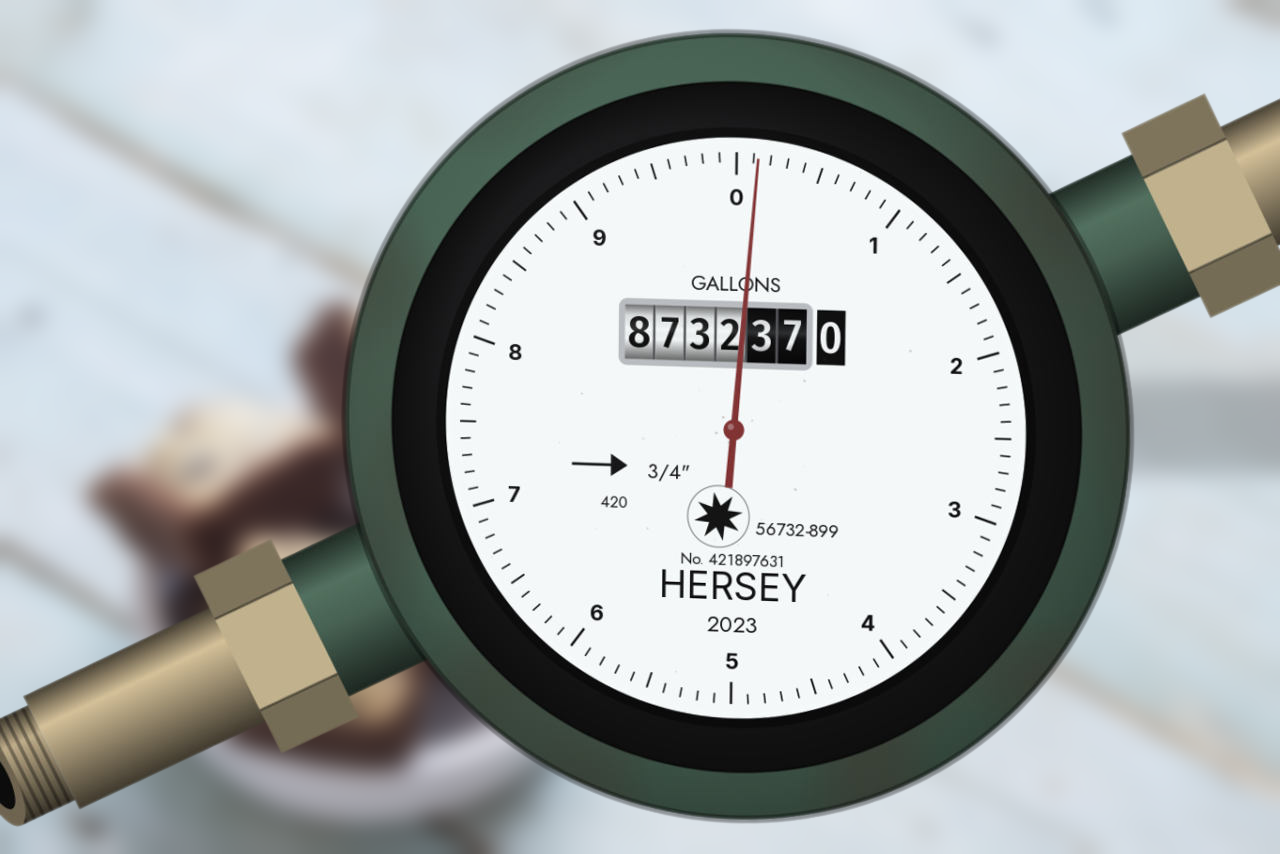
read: 8732370.1 gal
